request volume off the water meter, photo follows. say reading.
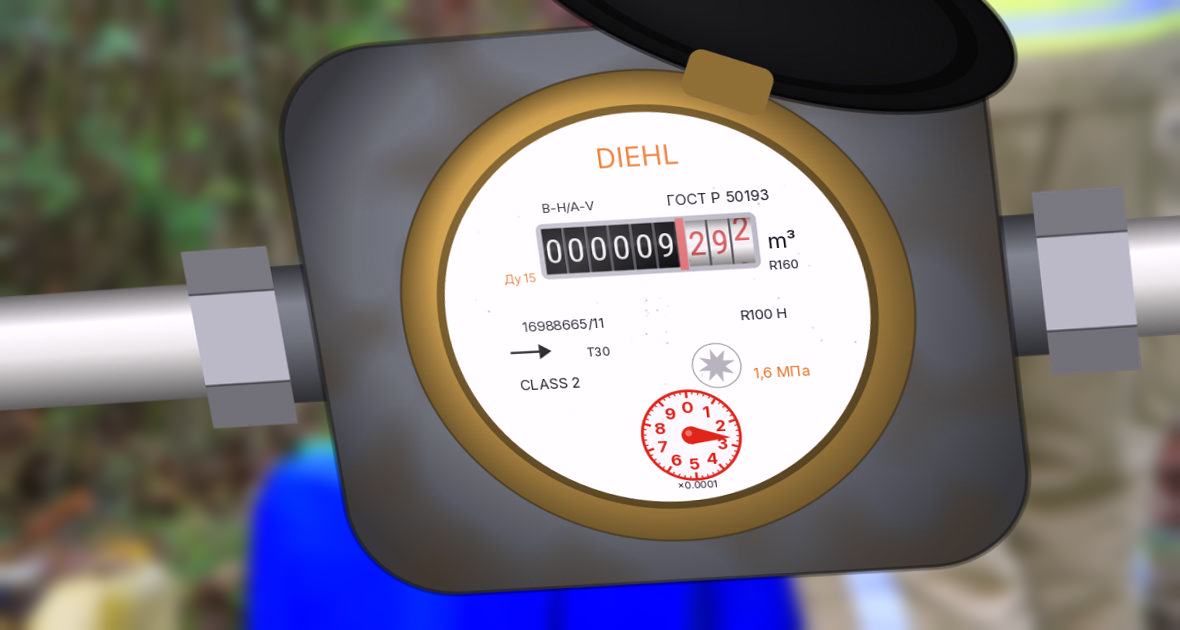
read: 9.2922 m³
